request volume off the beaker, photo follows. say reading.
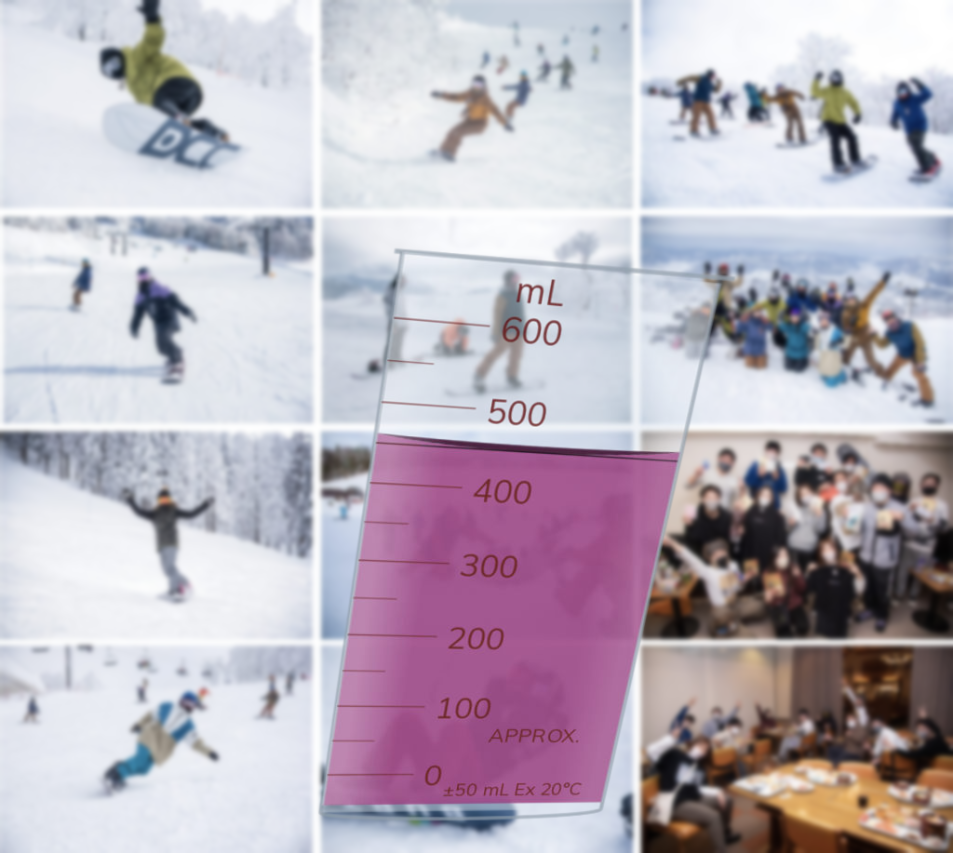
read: 450 mL
